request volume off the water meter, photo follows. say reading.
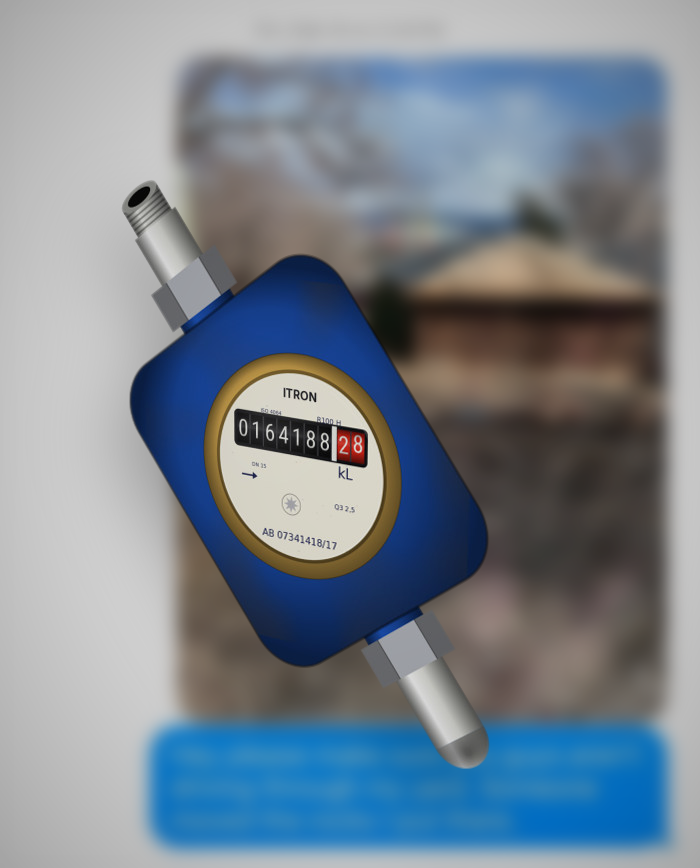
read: 164188.28 kL
